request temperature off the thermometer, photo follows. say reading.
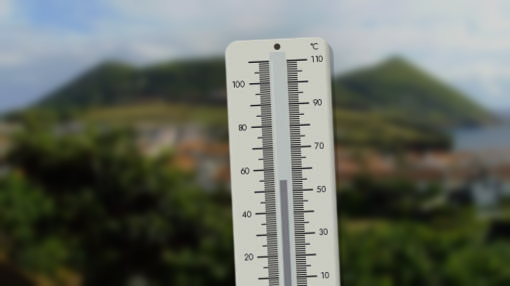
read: 55 °C
